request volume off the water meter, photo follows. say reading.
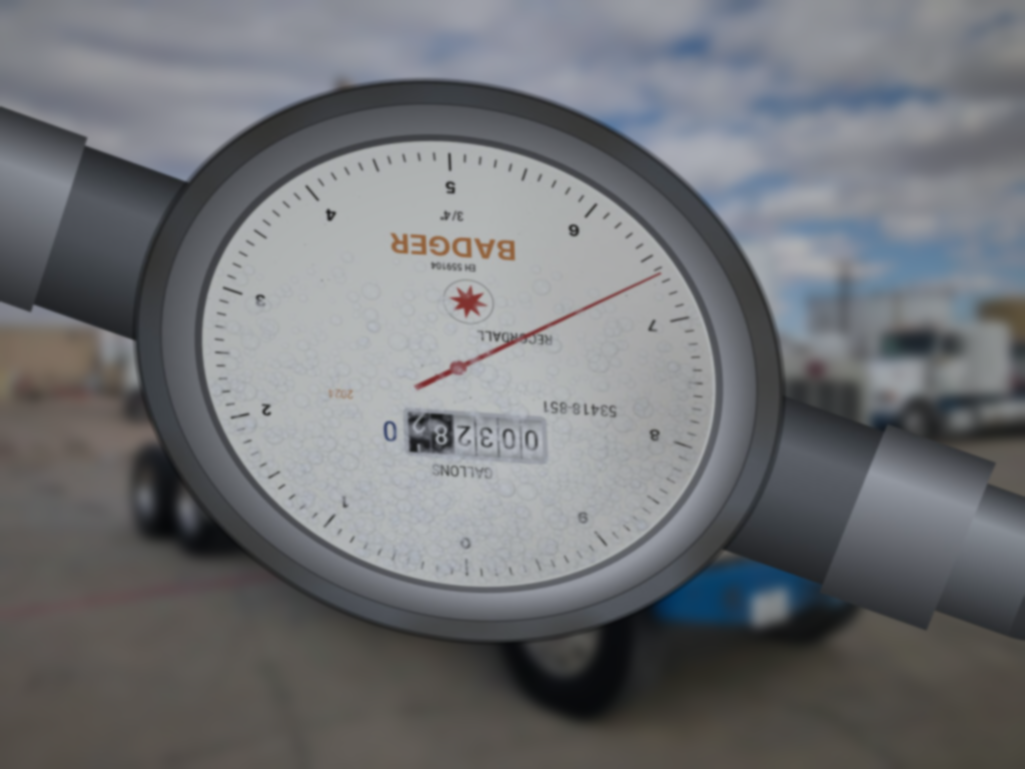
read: 32816.6 gal
